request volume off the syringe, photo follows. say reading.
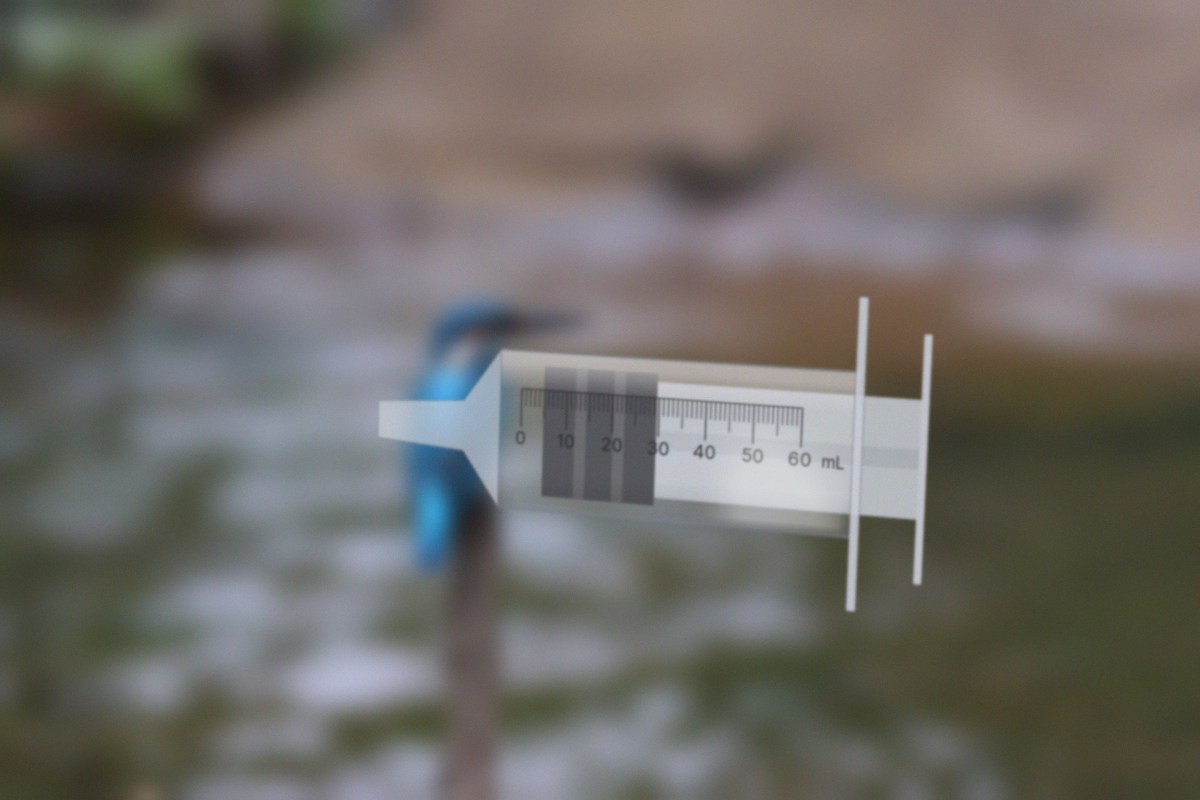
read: 5 mL
